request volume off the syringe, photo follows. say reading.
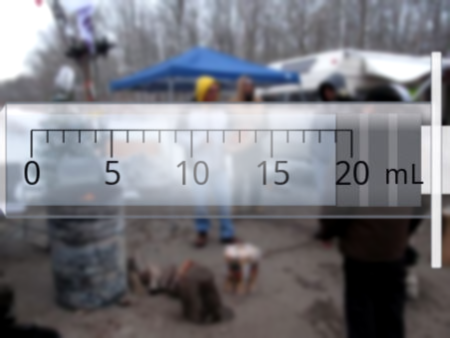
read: 19 mL
